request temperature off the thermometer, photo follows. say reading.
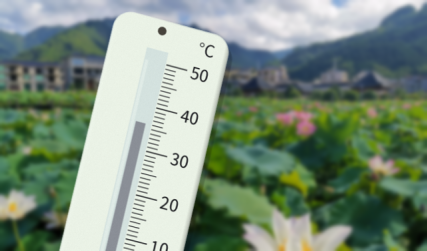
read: 36 °C
